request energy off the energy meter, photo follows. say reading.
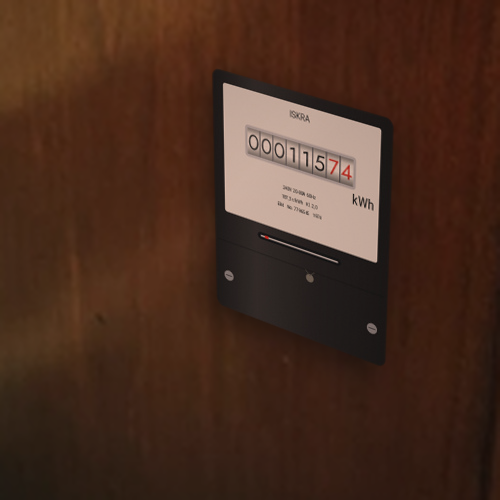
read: 115.74 kWh
